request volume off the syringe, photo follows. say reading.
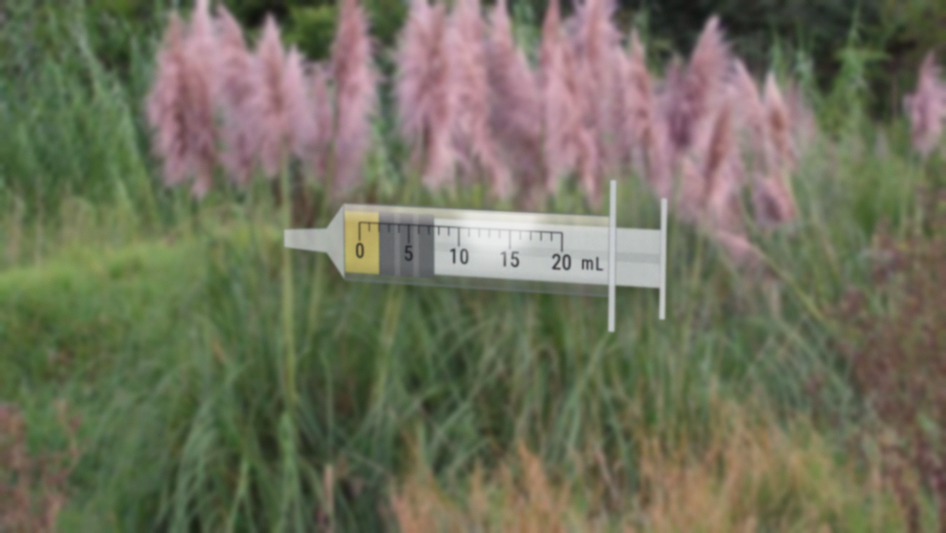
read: 2 mL
